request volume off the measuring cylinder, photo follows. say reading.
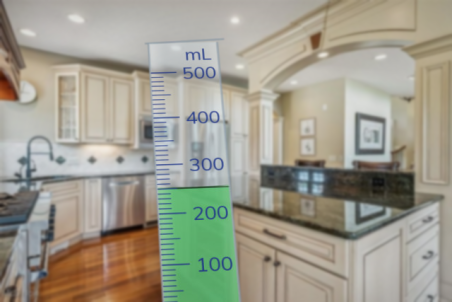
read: 250 mL
